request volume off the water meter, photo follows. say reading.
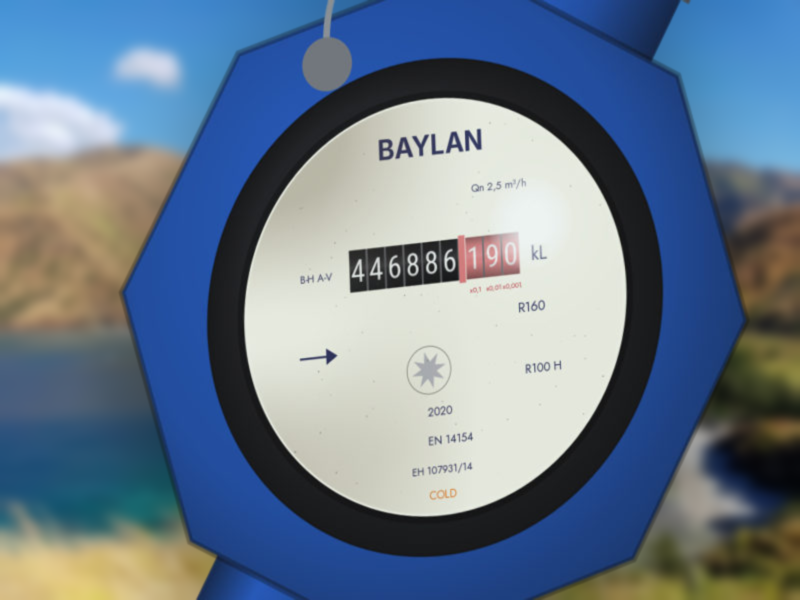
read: 446886.190 kL
